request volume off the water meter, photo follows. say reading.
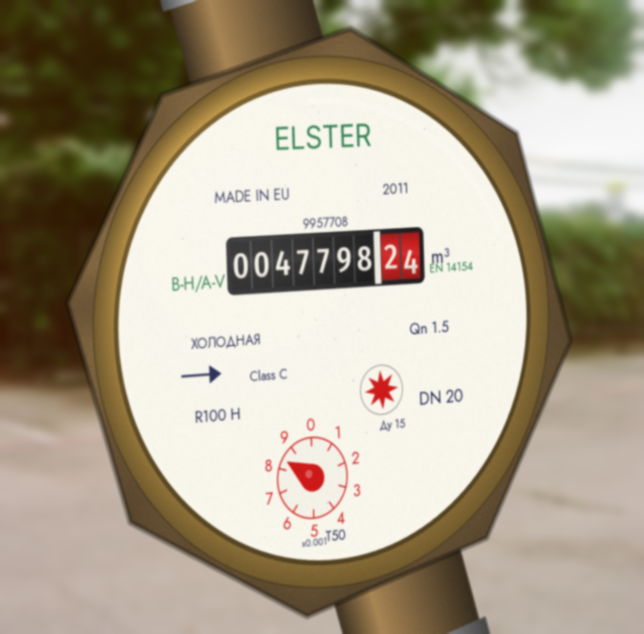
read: 47798.238 m³
